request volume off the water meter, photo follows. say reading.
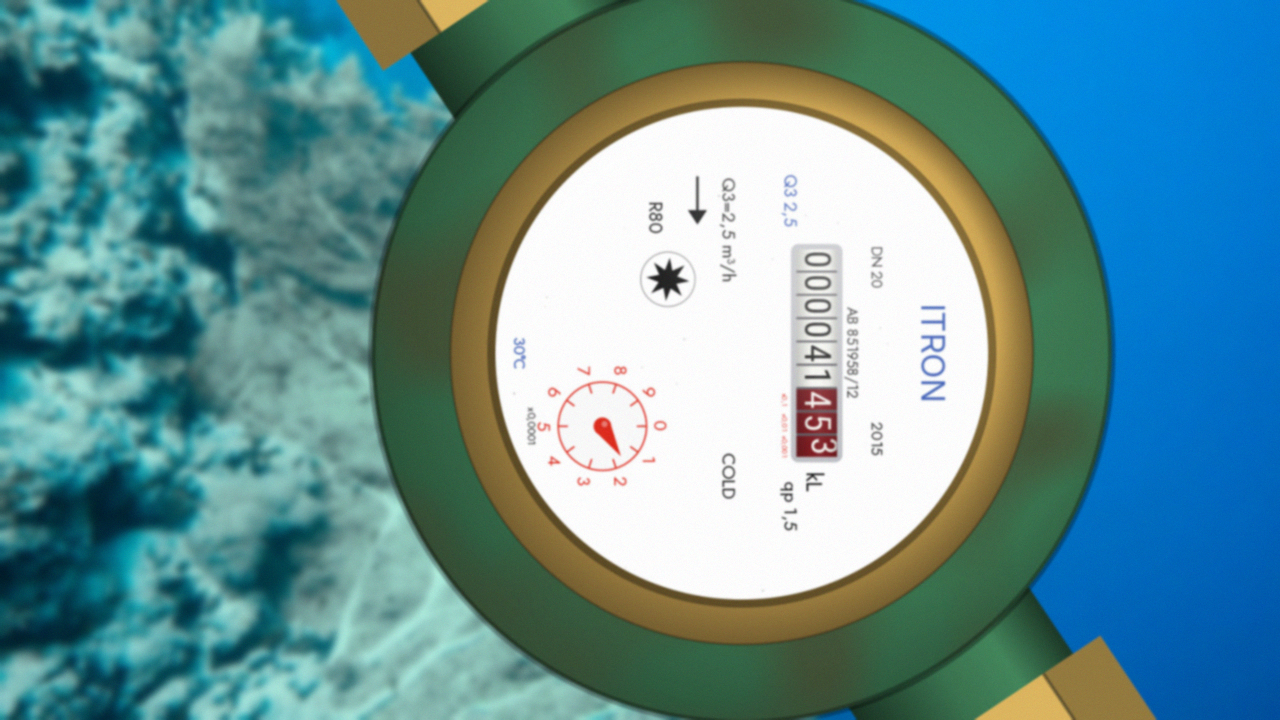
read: 41.4531 kL
